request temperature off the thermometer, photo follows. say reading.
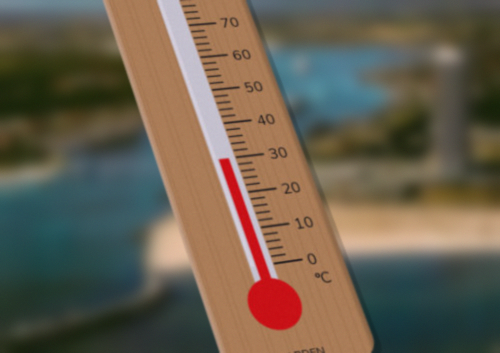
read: 30 °C
